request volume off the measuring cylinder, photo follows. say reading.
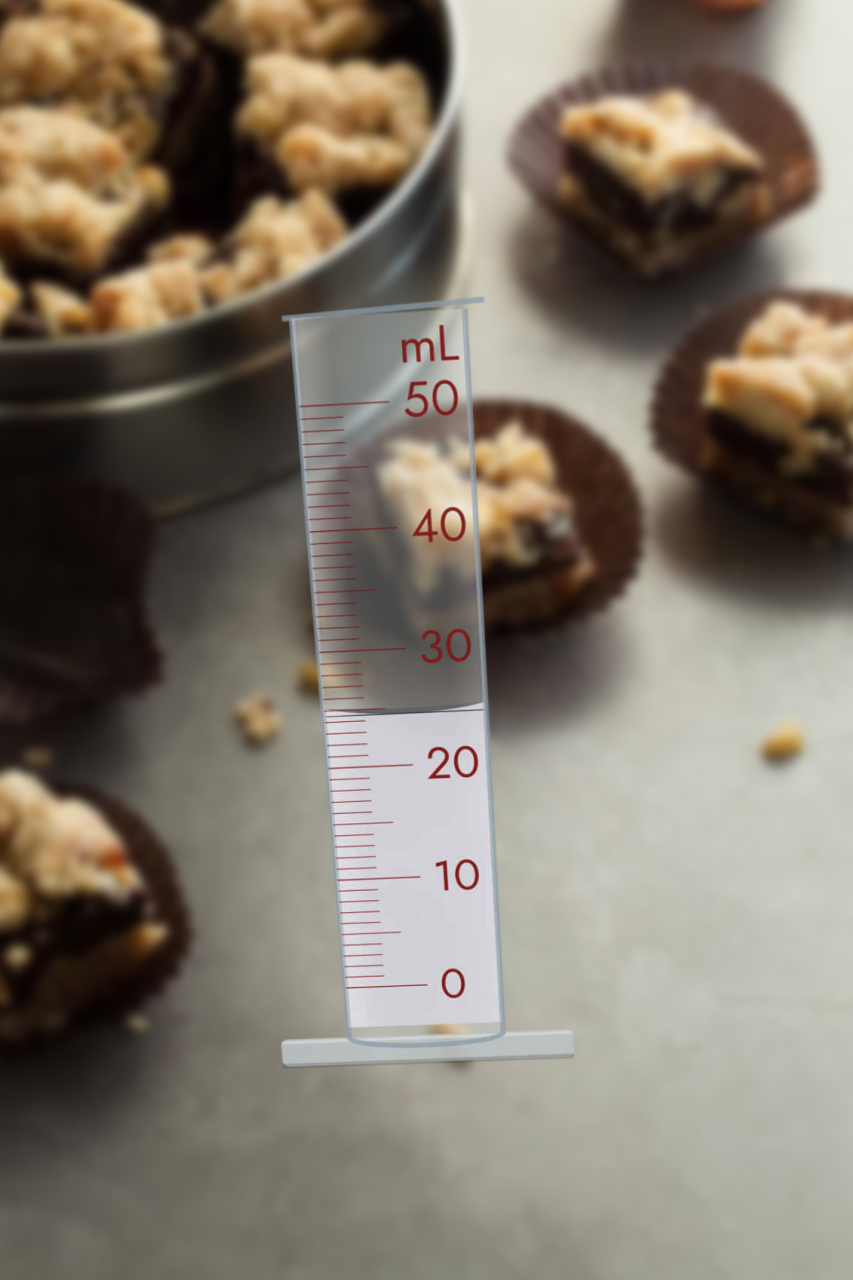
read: 24.5 mL
